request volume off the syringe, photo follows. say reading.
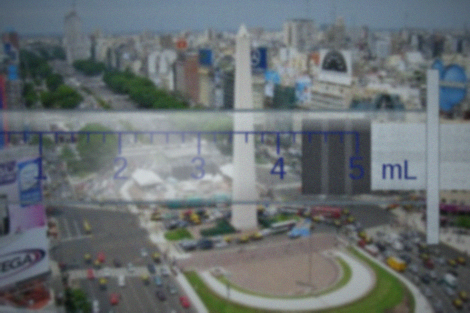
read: 4.3 mL
